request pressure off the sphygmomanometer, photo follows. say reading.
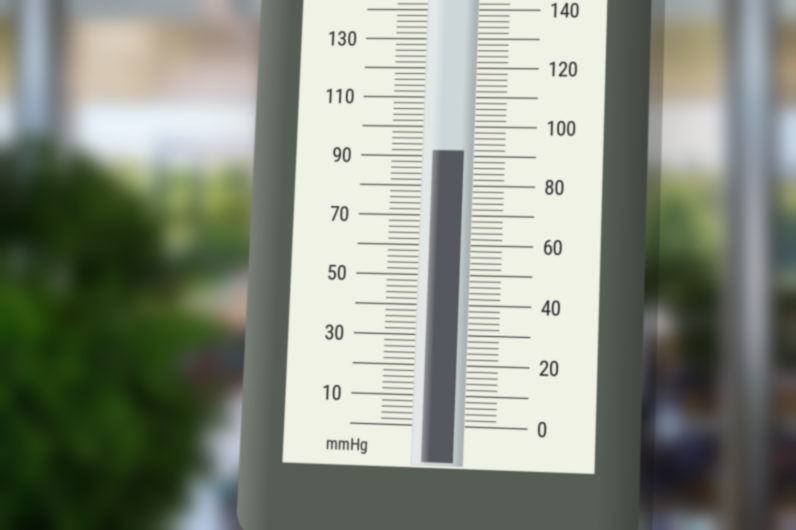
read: 92 mmHg
